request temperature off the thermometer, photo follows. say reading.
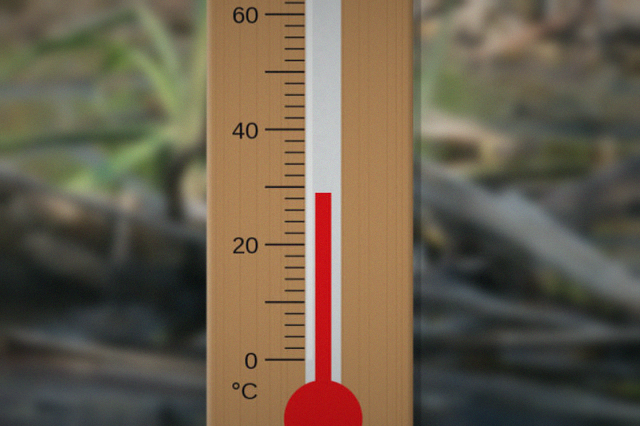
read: 29 °C
